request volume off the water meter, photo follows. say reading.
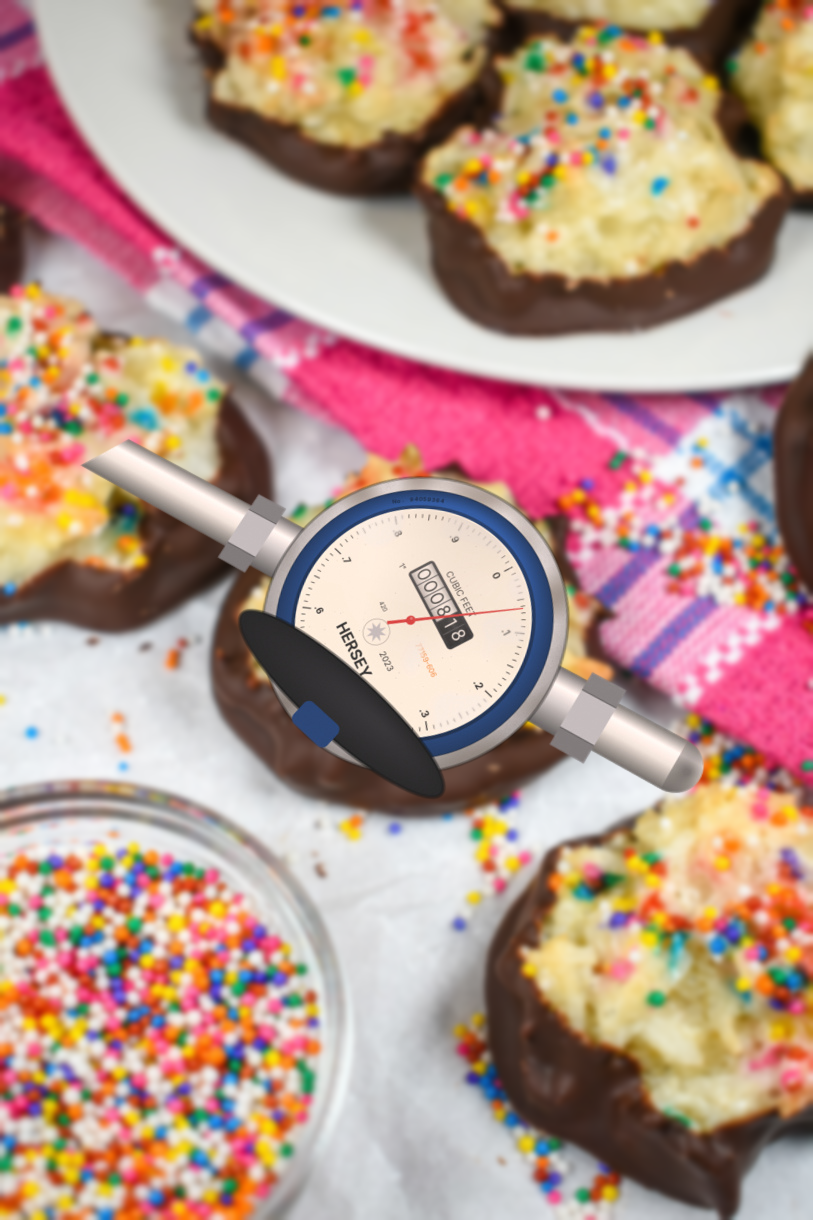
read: 818.06 ft³
